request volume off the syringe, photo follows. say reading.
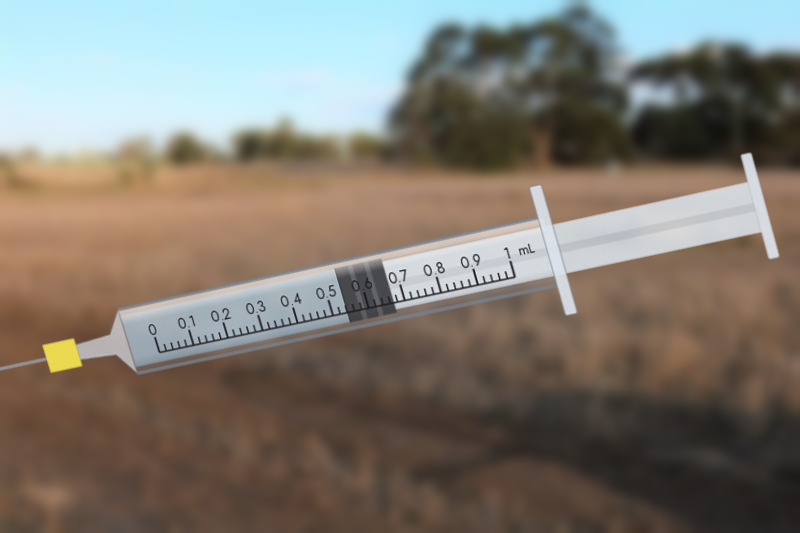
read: 0.54 mL
